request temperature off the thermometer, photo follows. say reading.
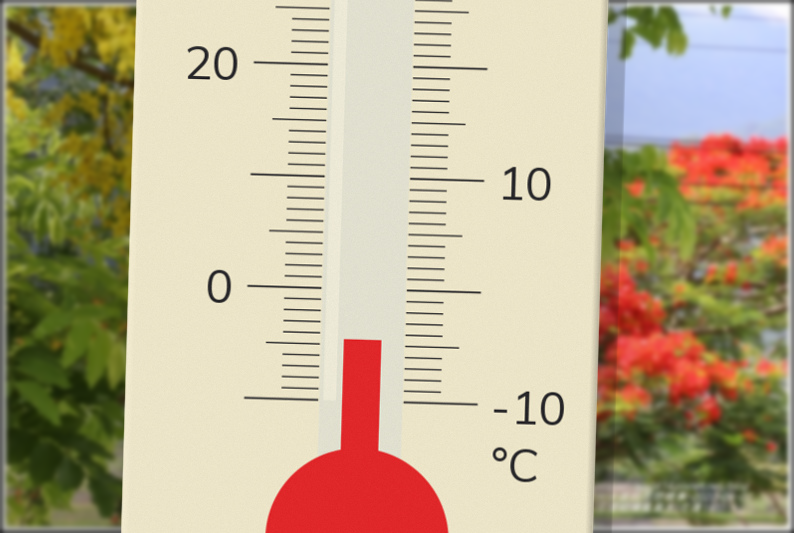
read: -4.5 °C
